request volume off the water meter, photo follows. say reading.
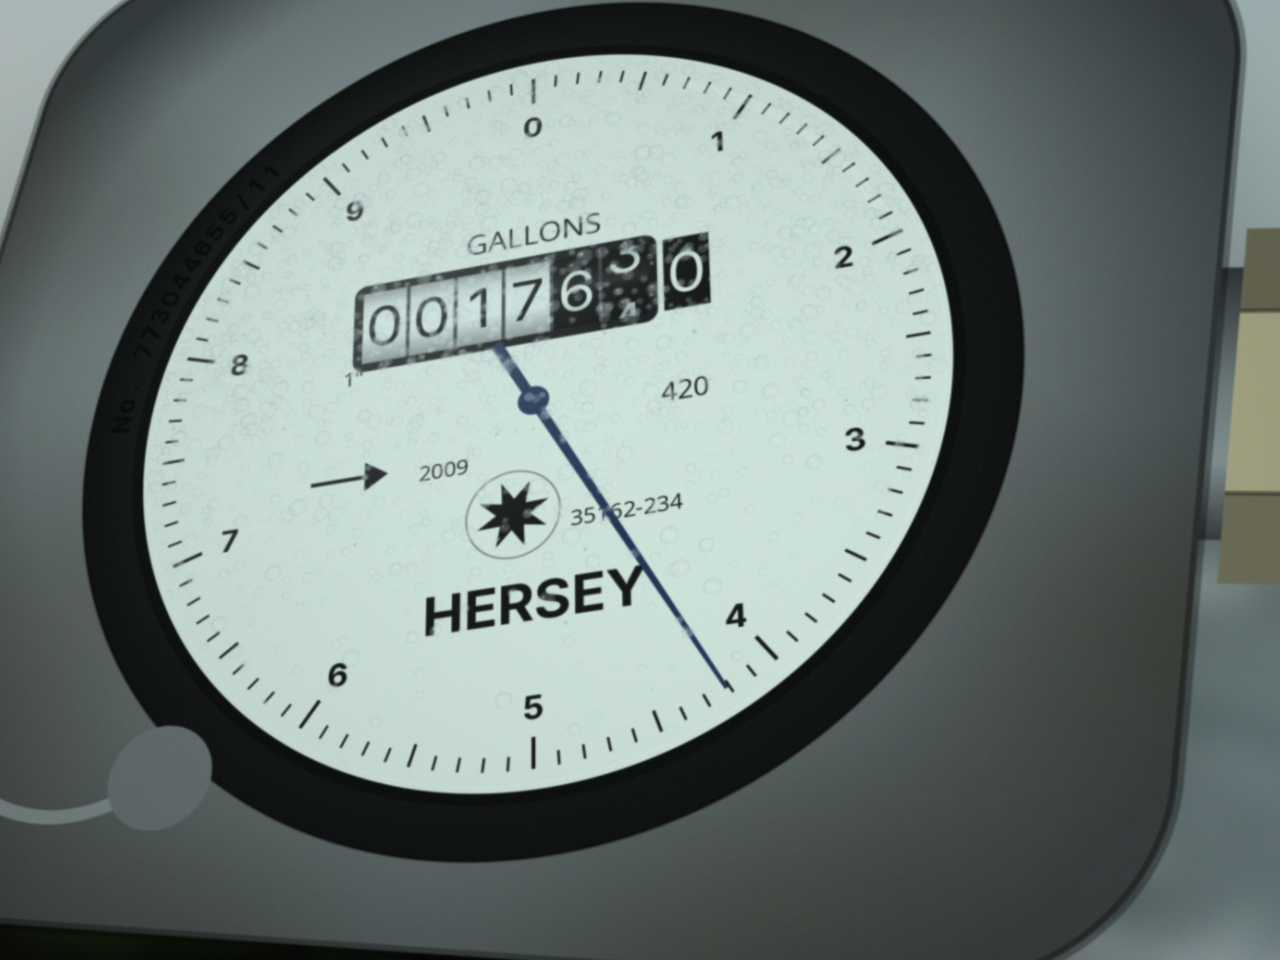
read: 17634.2 gal
